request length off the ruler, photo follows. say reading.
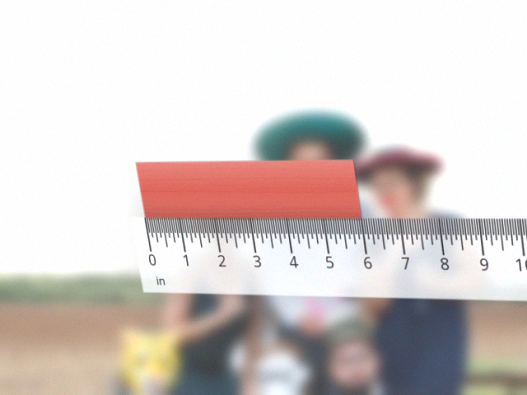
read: 6 in
